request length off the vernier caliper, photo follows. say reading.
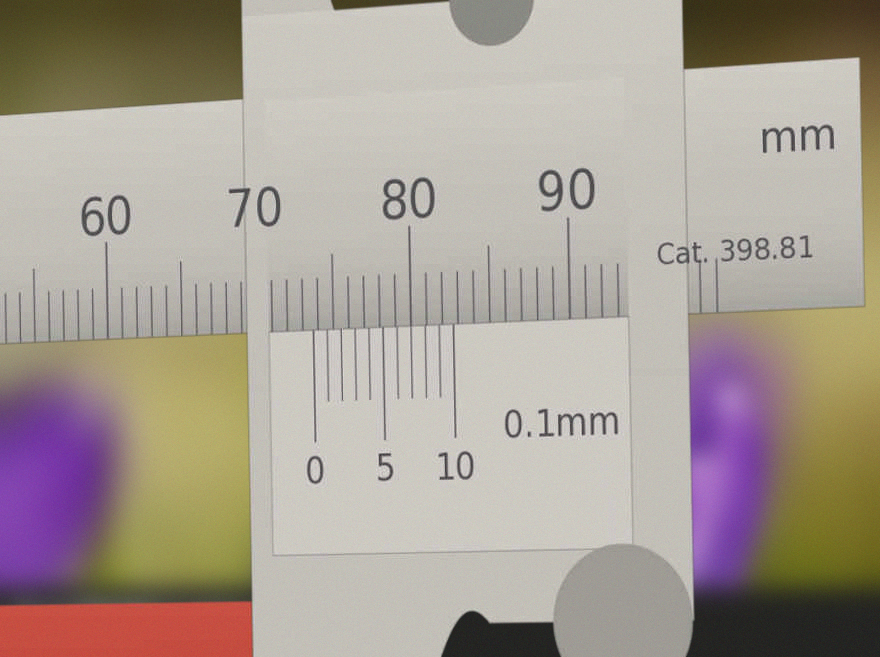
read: 73.7 mm
